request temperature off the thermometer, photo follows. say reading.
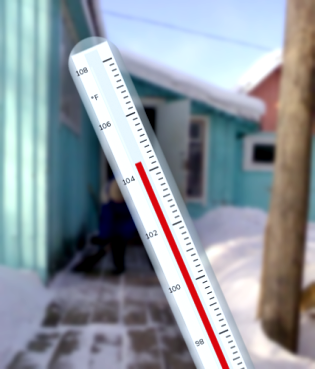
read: 104.4 °F
